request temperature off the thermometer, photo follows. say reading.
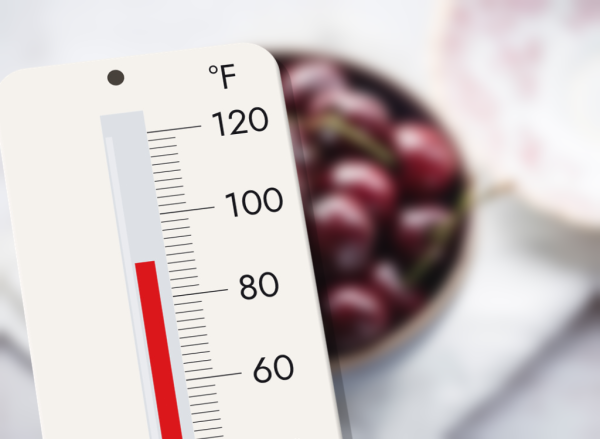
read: 89 °F
